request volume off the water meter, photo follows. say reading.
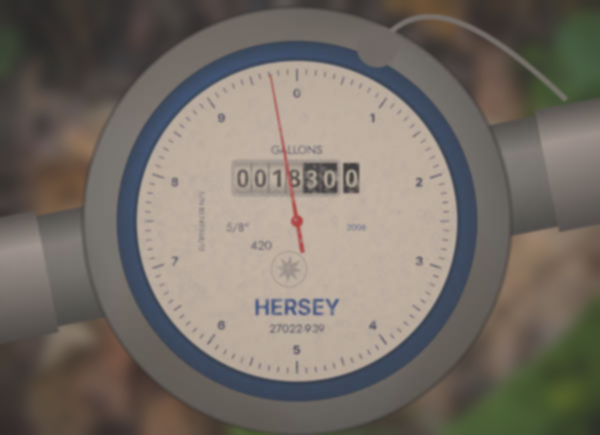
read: 18299.7 gal
